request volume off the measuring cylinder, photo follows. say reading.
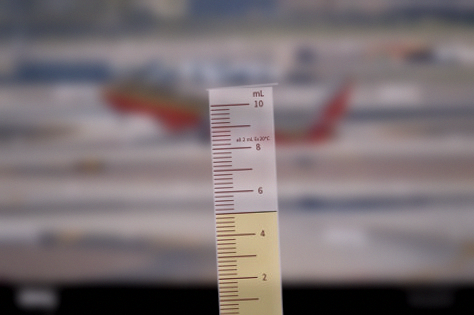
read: 5 mL
